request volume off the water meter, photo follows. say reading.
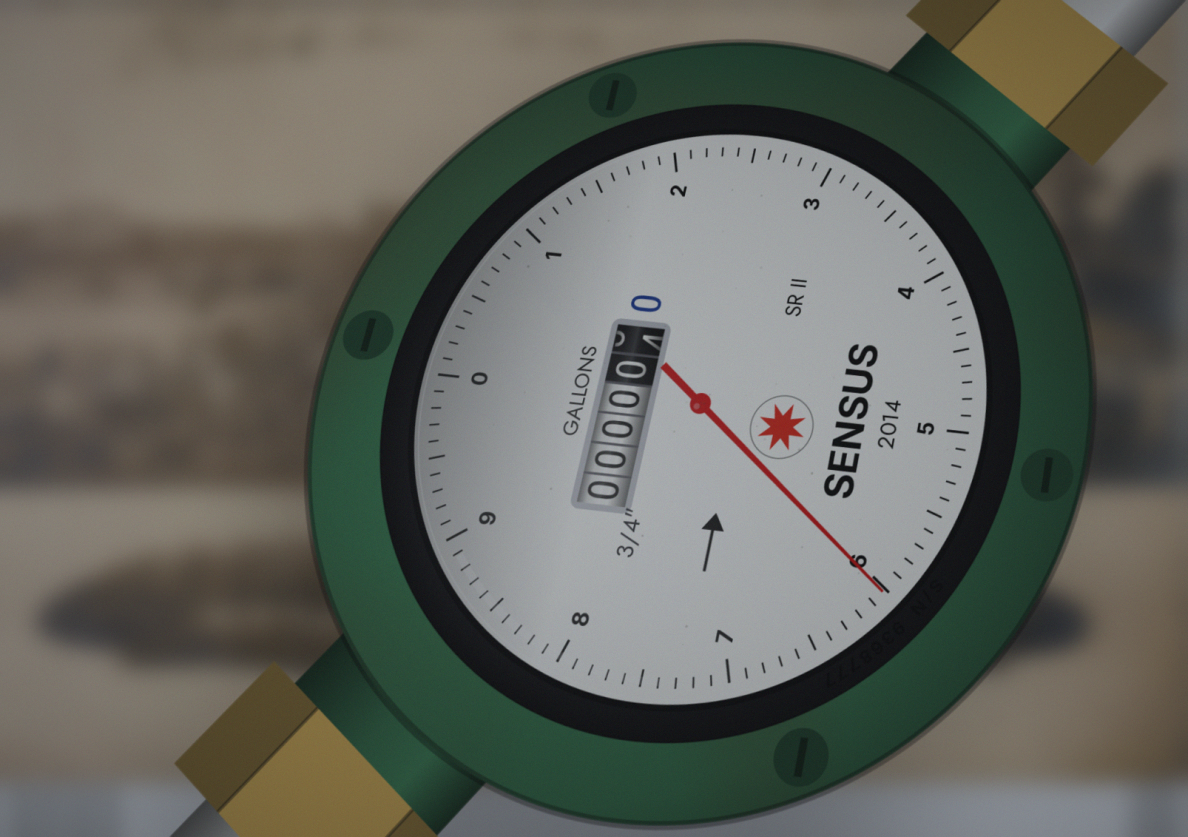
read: 36.0 gal
